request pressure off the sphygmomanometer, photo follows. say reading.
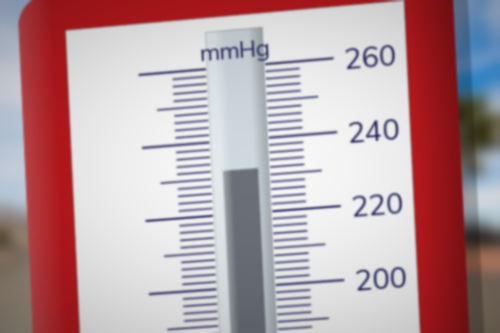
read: 232 mmHg
